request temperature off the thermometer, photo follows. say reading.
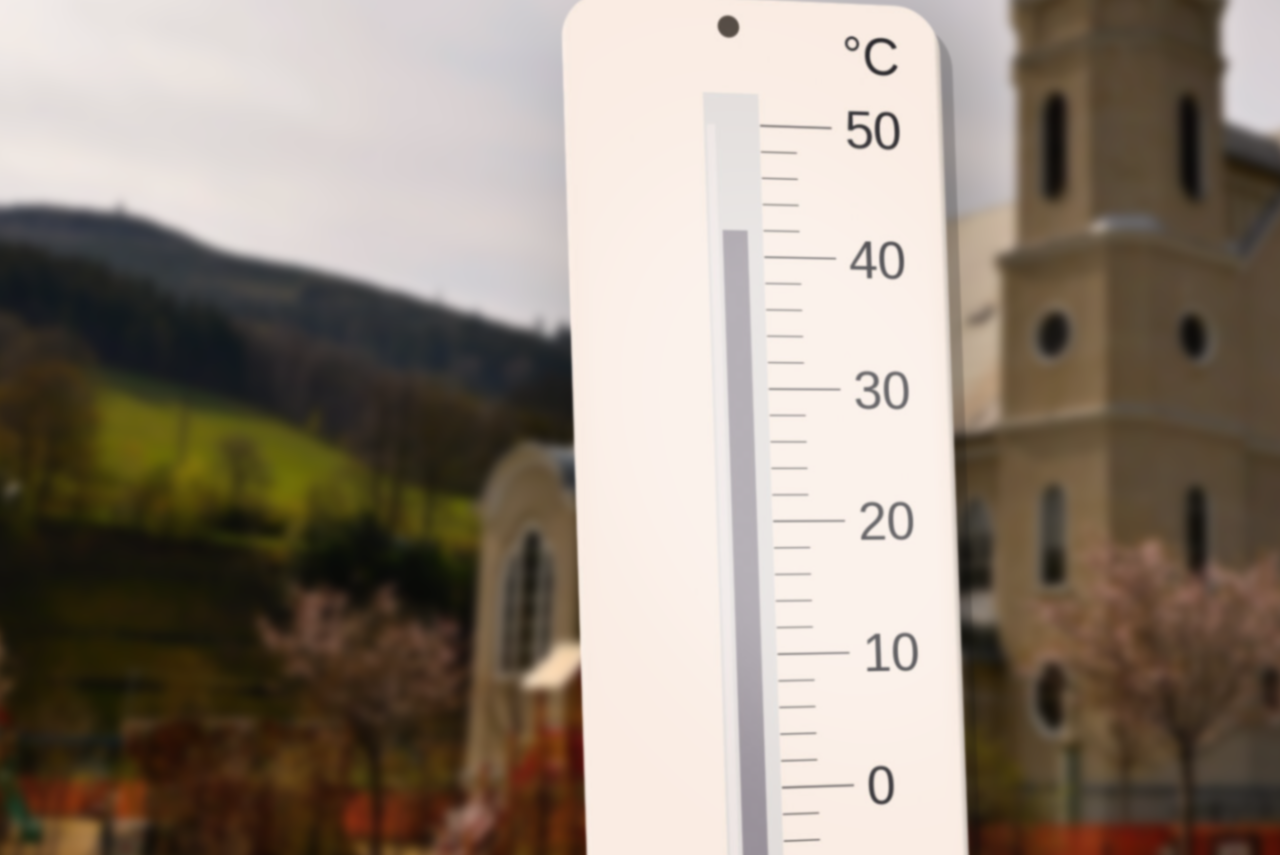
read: 42 °C
